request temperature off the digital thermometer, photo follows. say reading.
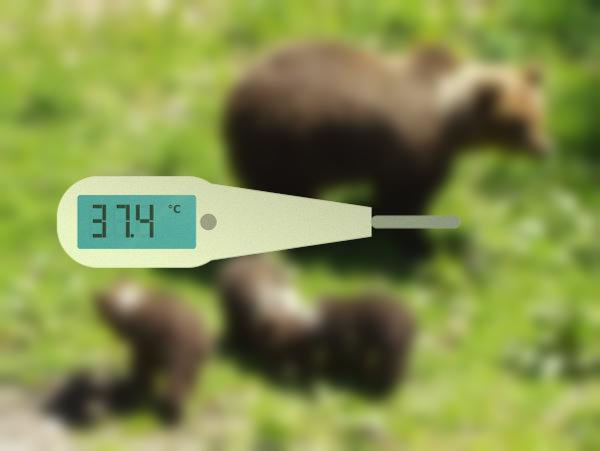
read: 37.4 °C
